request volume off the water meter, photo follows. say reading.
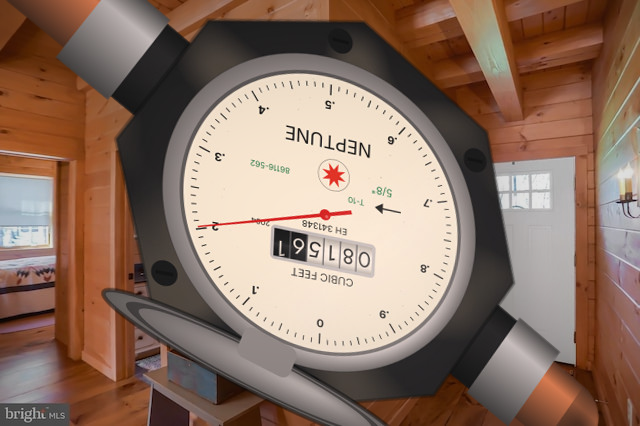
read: 81561.20 ft³
